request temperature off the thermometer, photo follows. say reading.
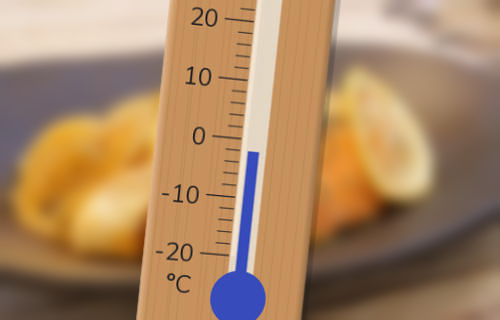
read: -2 °C
